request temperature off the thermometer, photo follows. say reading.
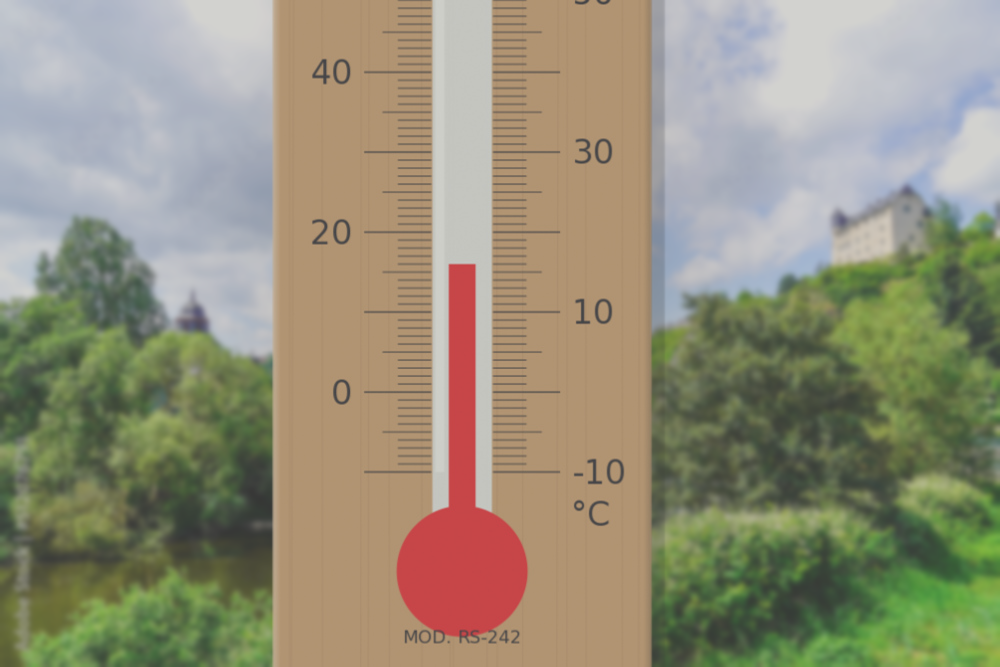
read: 16 °C
